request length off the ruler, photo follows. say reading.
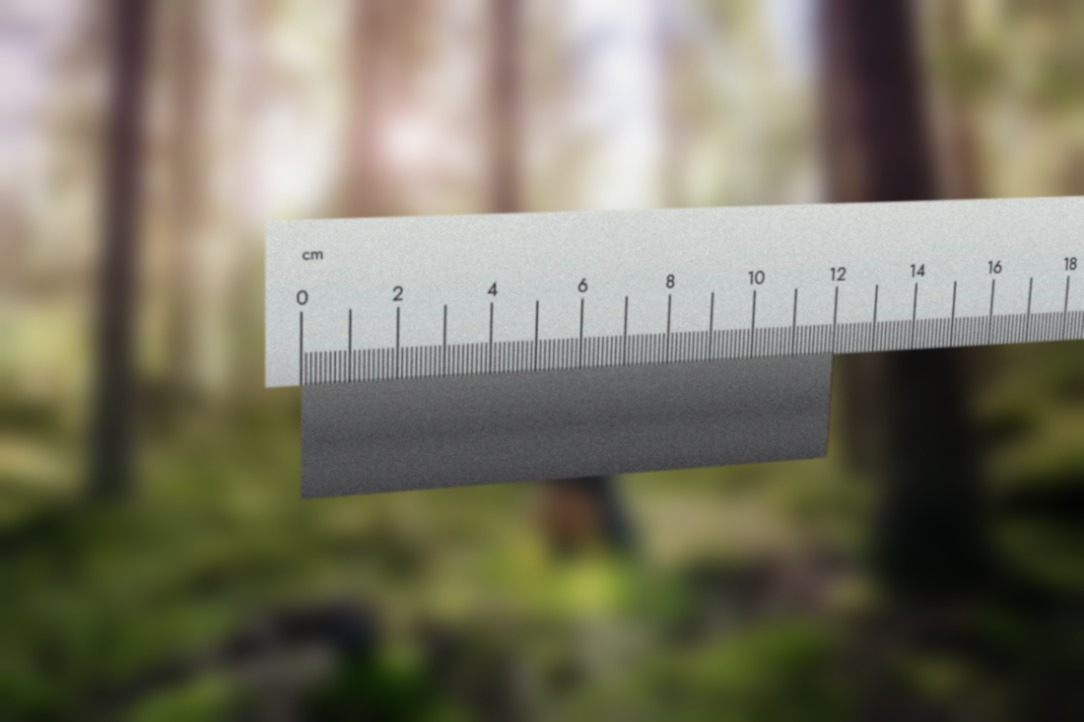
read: 12 cm
